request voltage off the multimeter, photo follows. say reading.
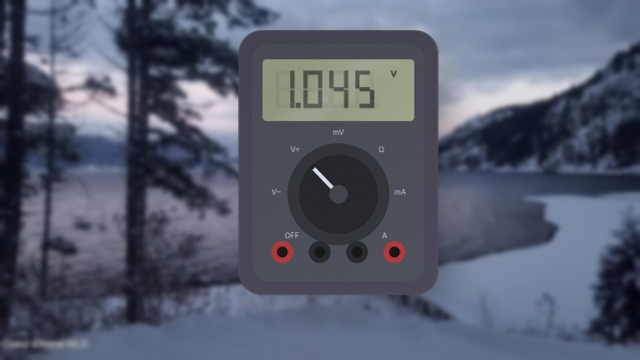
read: 1.045 V
